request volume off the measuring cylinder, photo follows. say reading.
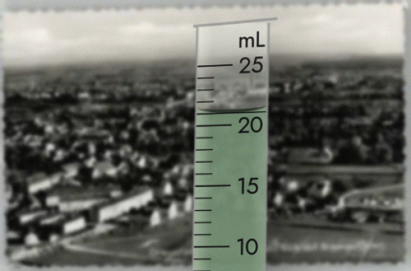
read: 21 mL
